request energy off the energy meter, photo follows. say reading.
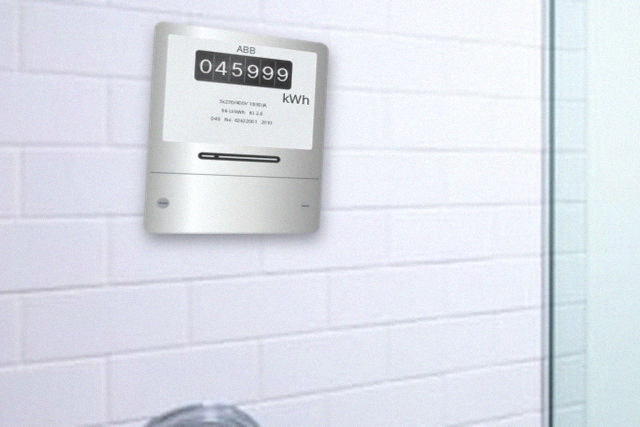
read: 45999 kWh
